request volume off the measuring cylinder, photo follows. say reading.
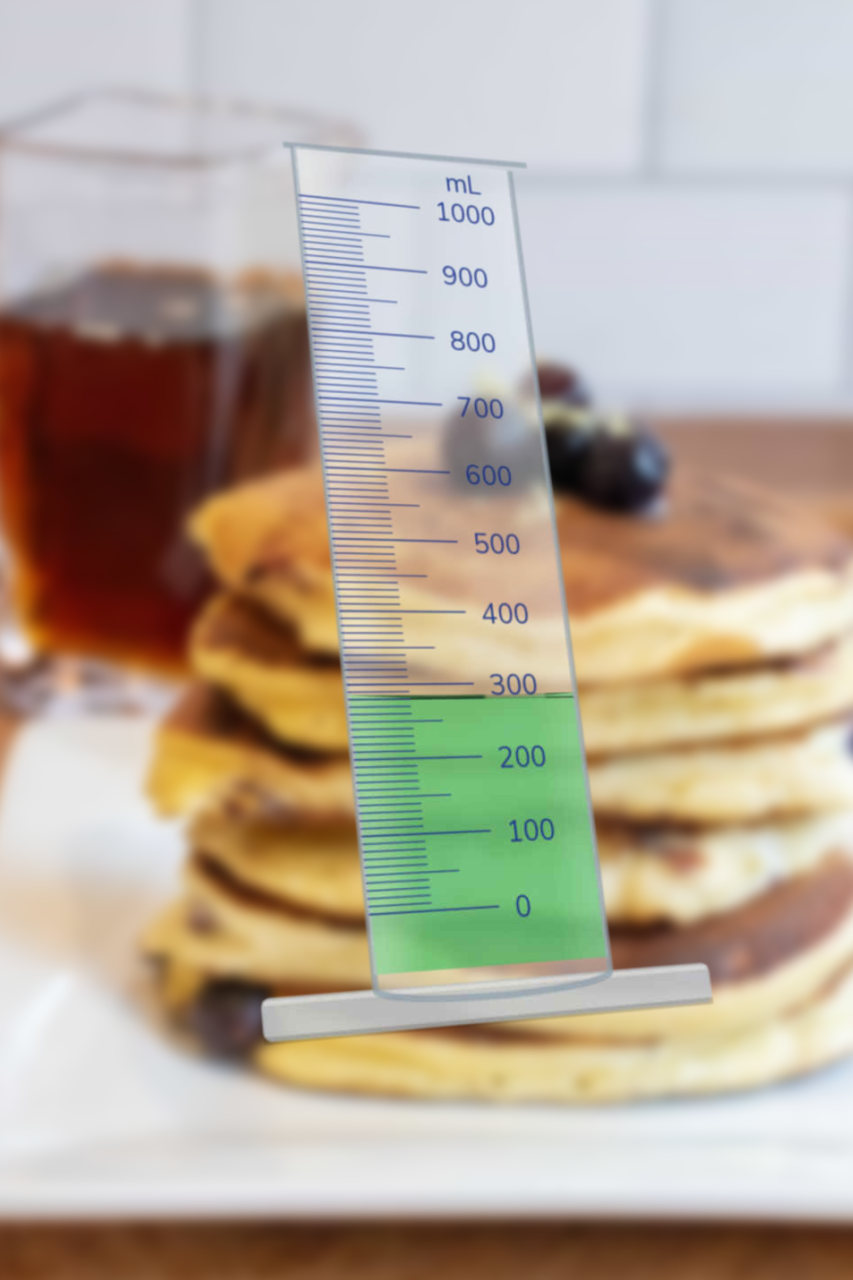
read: 280 mL
